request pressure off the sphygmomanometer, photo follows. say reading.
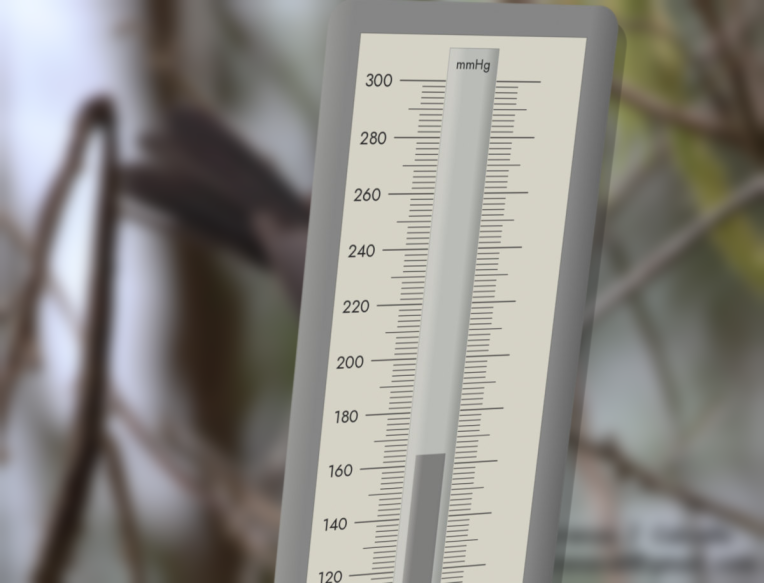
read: 164 mmHg
